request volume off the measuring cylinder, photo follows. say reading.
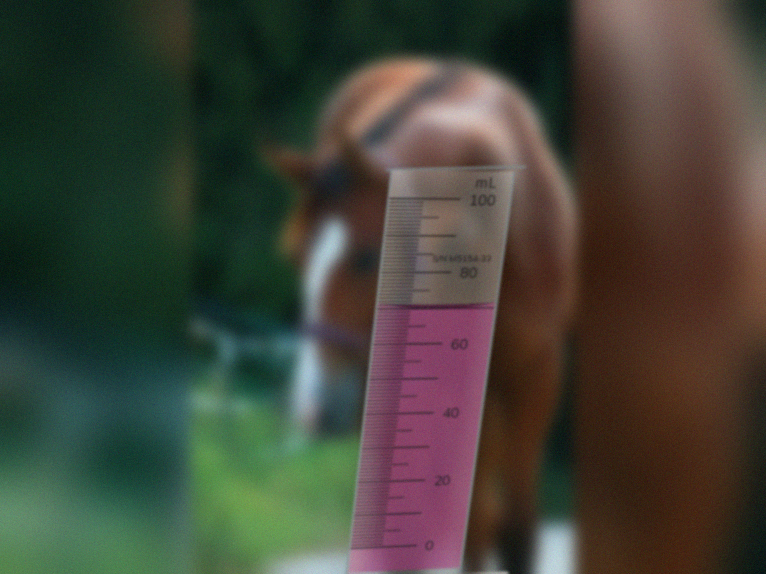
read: 70 mL
